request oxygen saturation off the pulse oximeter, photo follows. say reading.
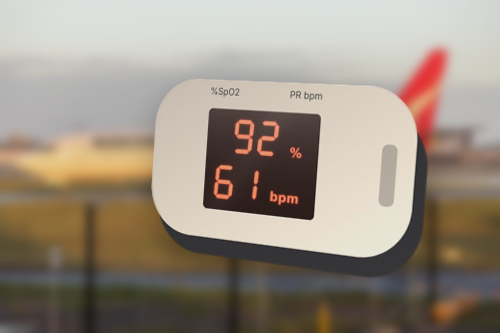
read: 92 %
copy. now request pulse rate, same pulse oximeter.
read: 61 bpm
